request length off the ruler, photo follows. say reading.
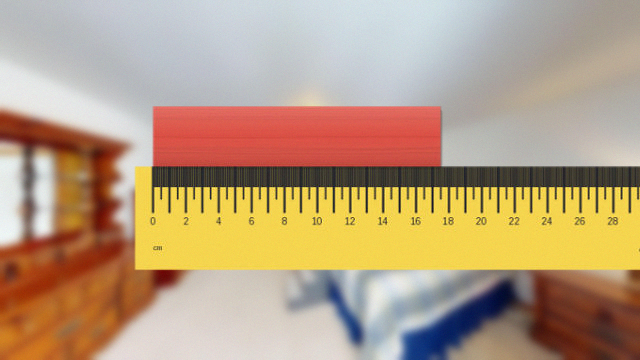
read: 17.5 cm
